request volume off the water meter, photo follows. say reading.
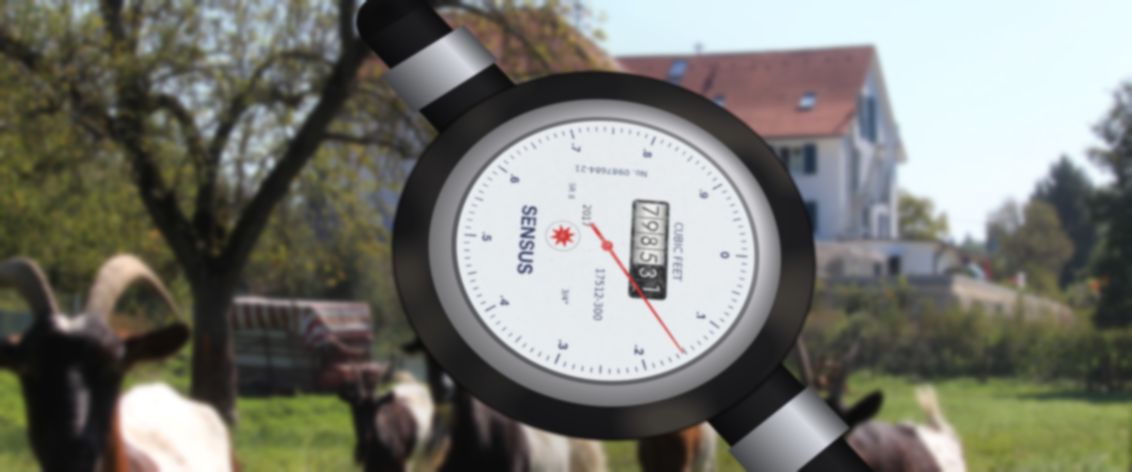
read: 798531.15 ft³
